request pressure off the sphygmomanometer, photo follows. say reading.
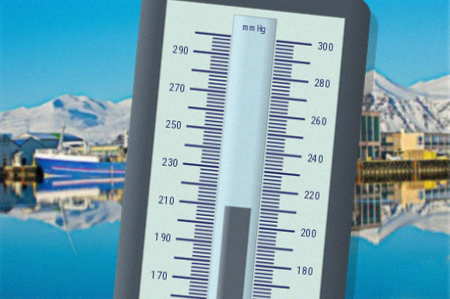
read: 210 mmHg
